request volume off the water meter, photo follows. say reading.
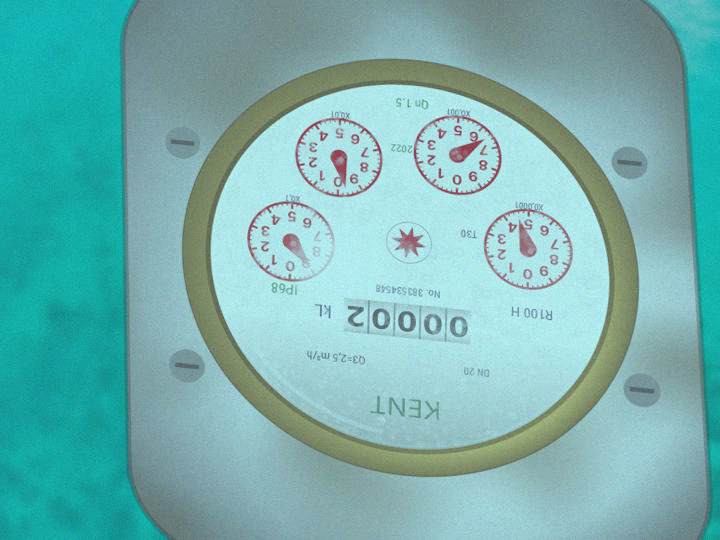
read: 2.8964 kL
